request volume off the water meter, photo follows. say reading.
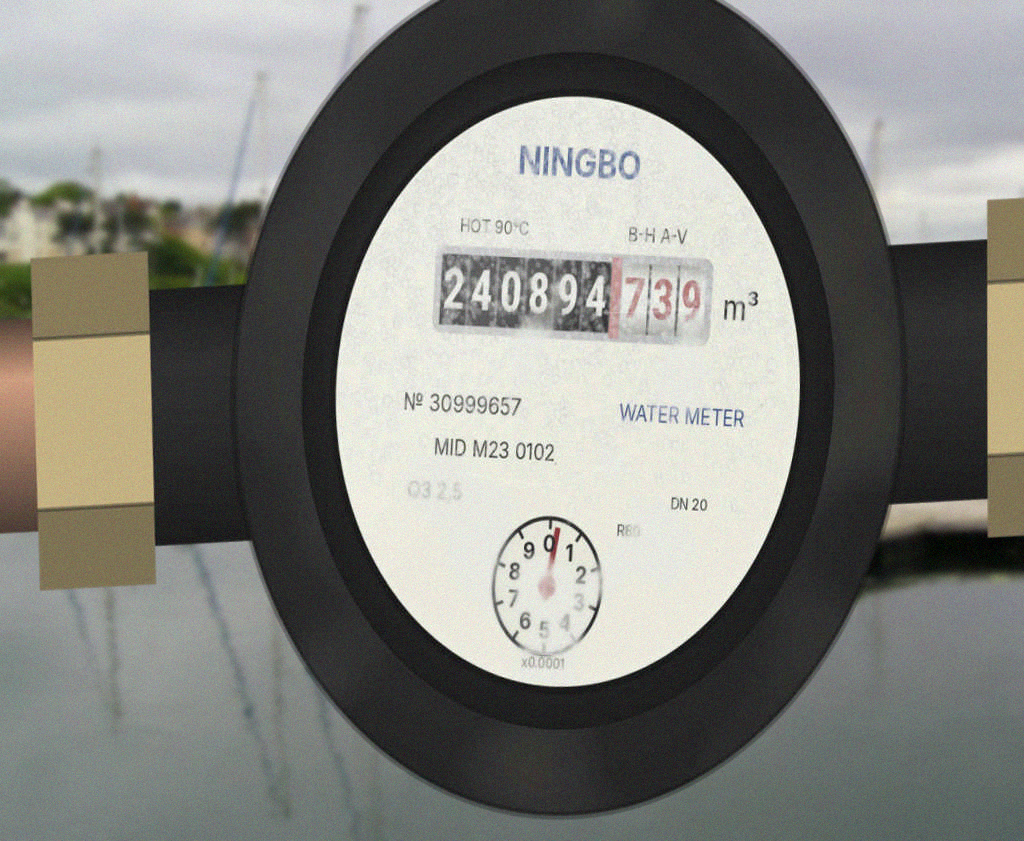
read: 240894.7390 m³
